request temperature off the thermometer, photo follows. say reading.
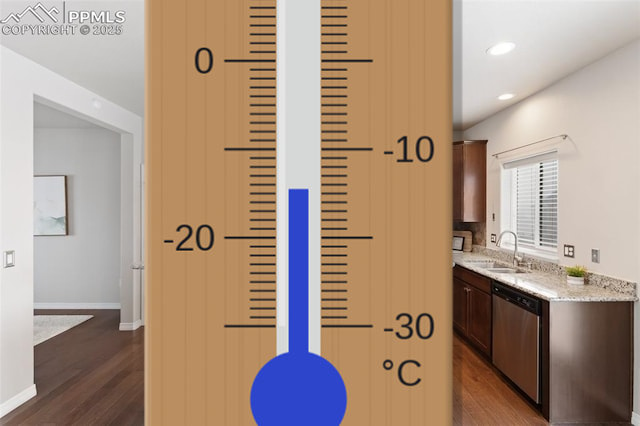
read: -14.5 °C
